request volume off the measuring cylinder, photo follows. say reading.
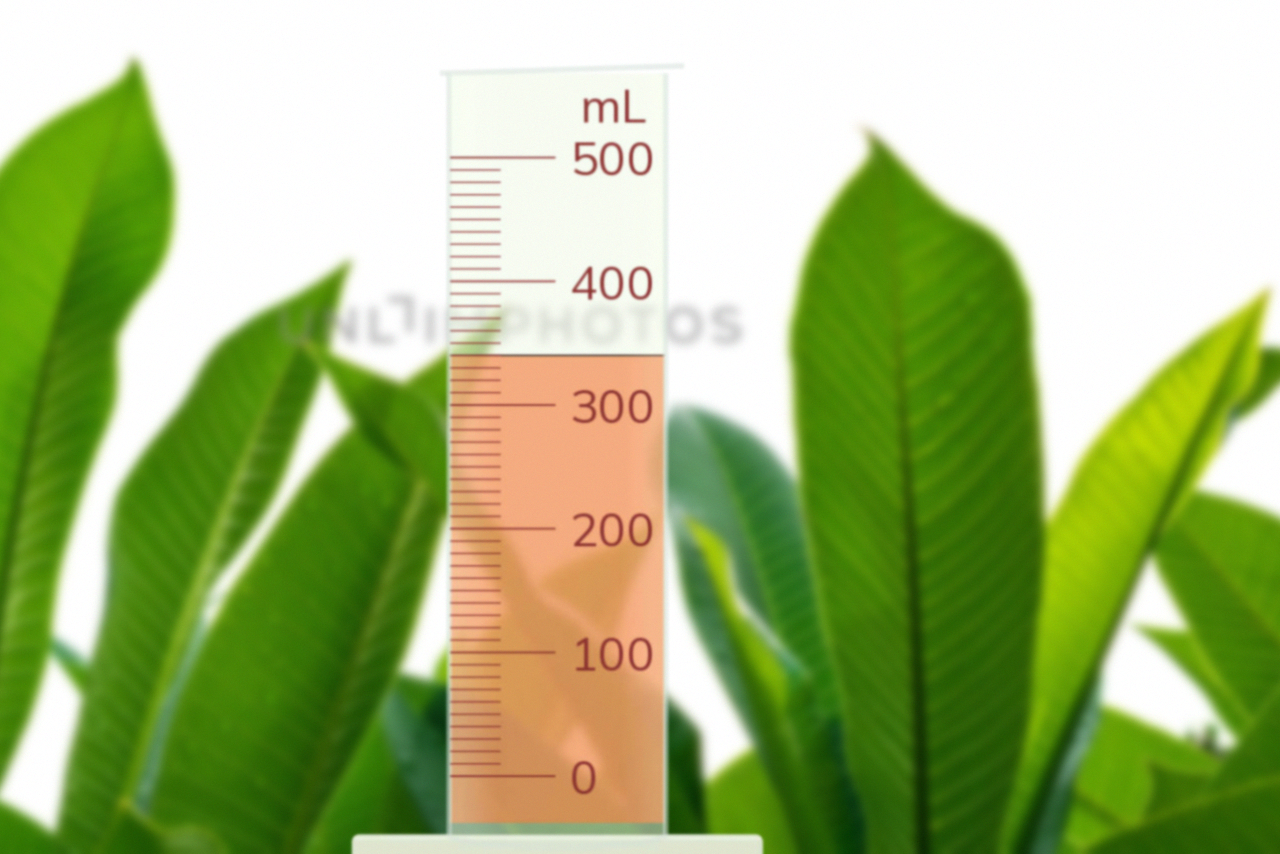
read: 340 mL
